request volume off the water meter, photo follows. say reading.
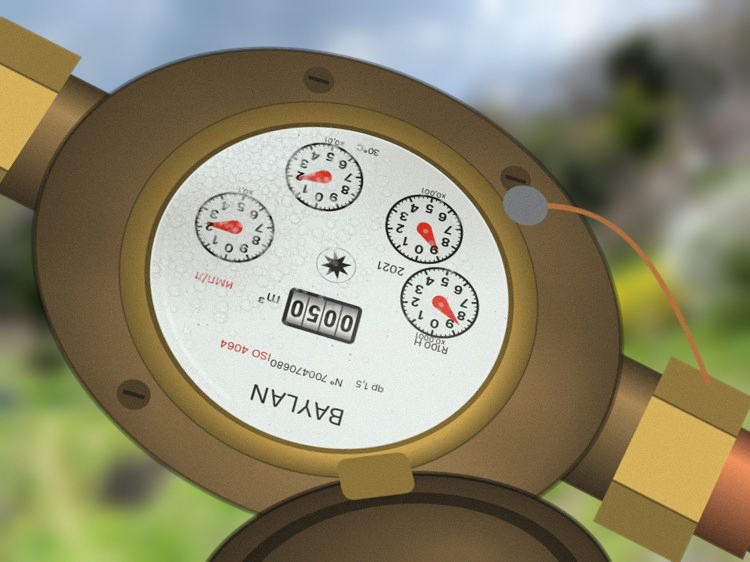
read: 50.2188 m³
